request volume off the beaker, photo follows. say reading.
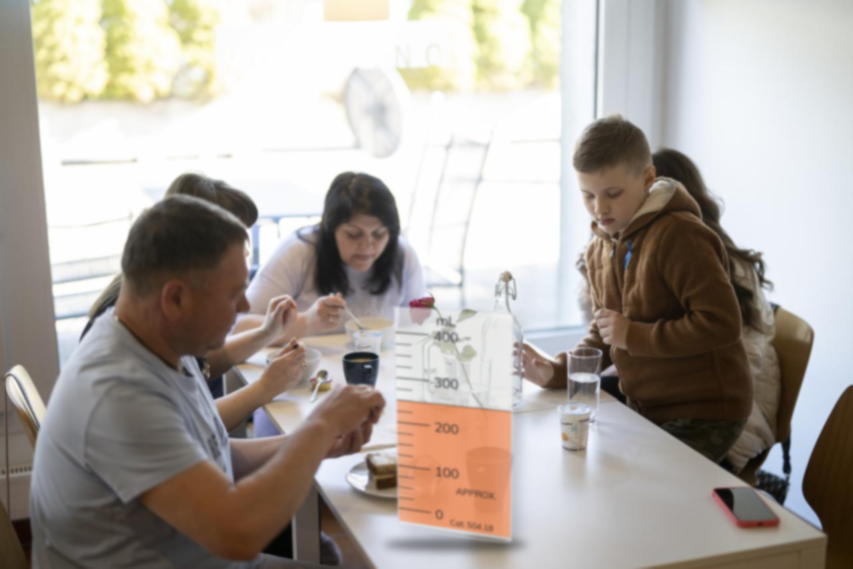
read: 250 mL
